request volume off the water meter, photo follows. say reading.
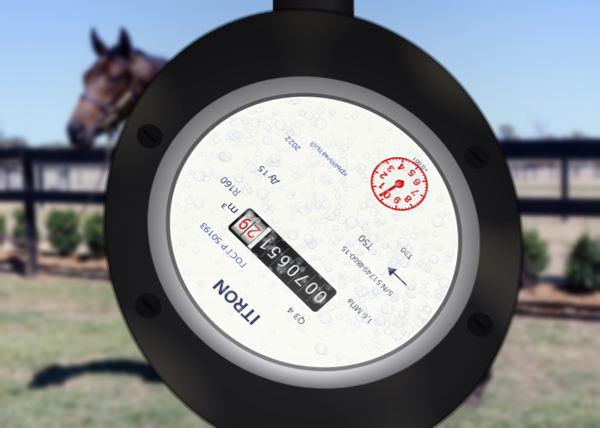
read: 70651.290 m³
